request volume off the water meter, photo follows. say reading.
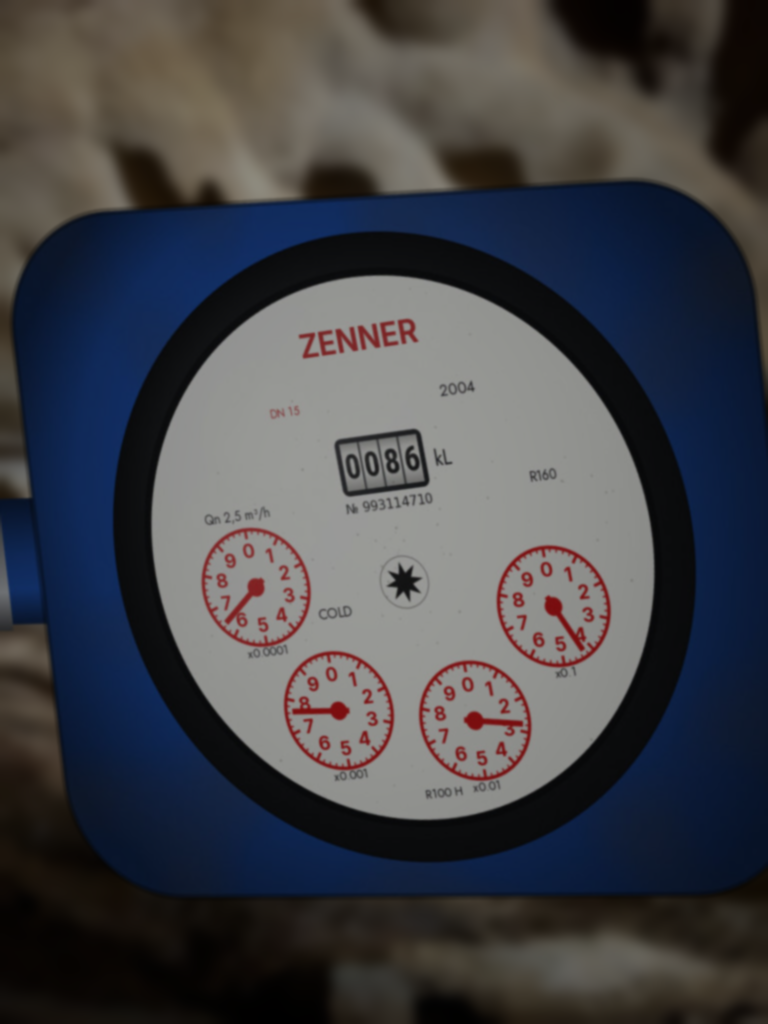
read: 86.4276 kL
